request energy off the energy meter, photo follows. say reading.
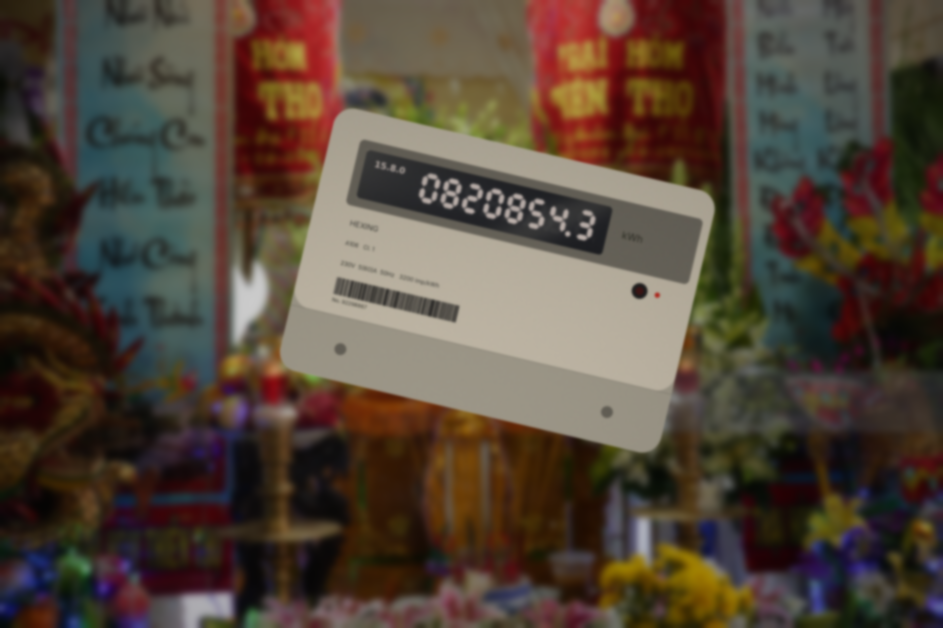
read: 820854.3 kWh
